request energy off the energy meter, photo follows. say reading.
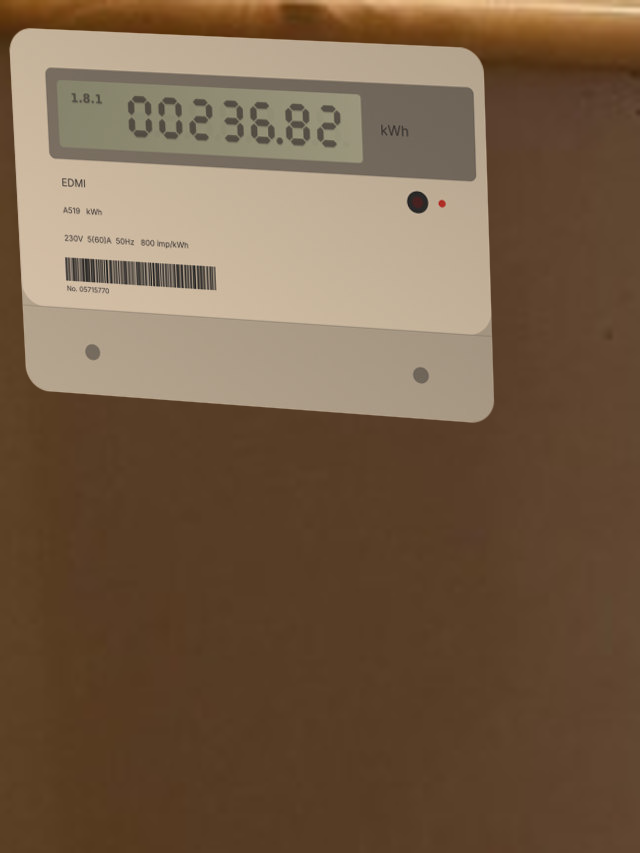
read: 236.82 kWh
